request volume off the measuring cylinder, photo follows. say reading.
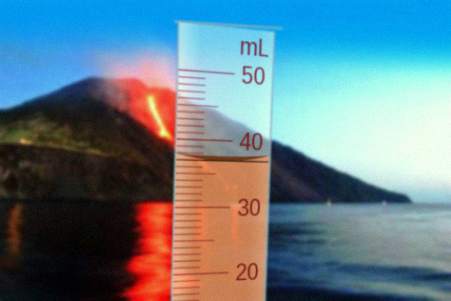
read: 37 mL
